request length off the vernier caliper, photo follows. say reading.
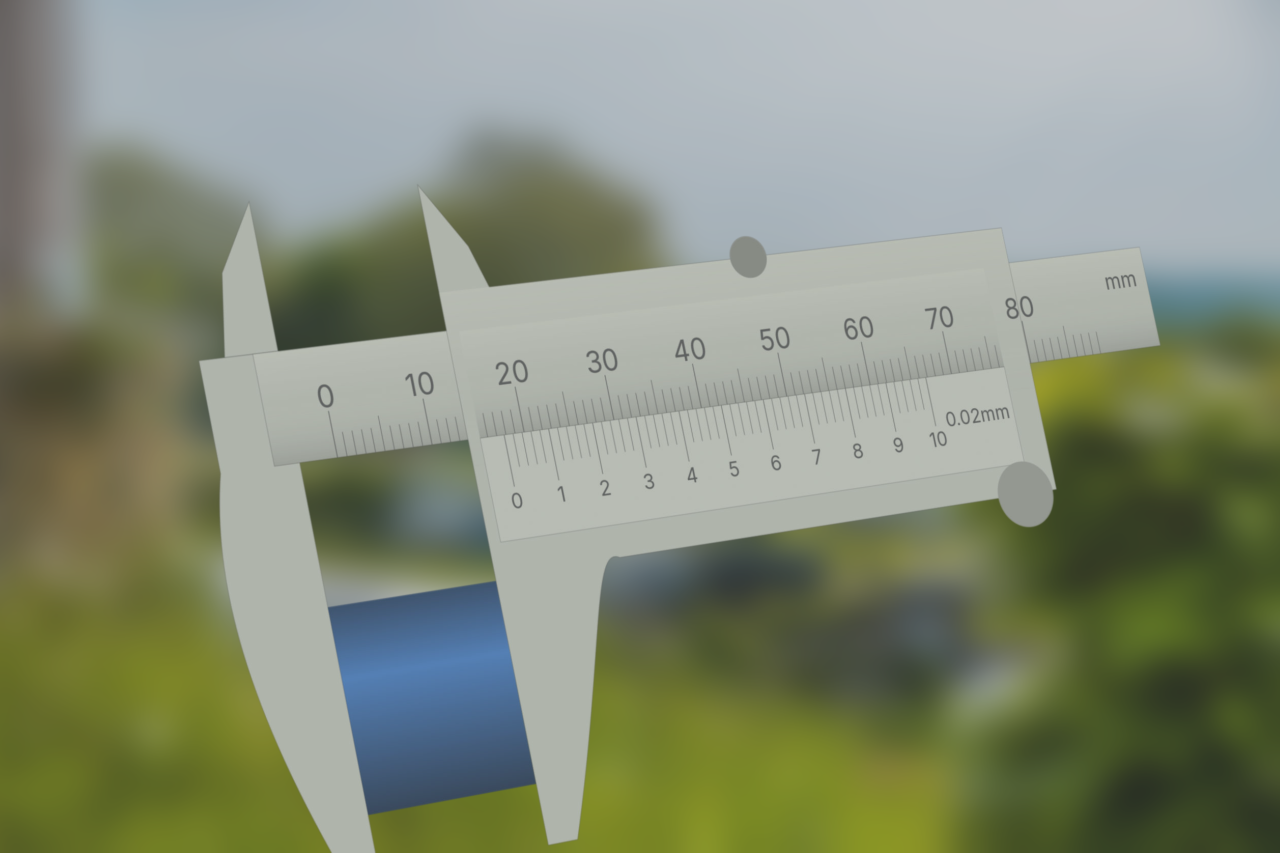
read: 17.8 mm
